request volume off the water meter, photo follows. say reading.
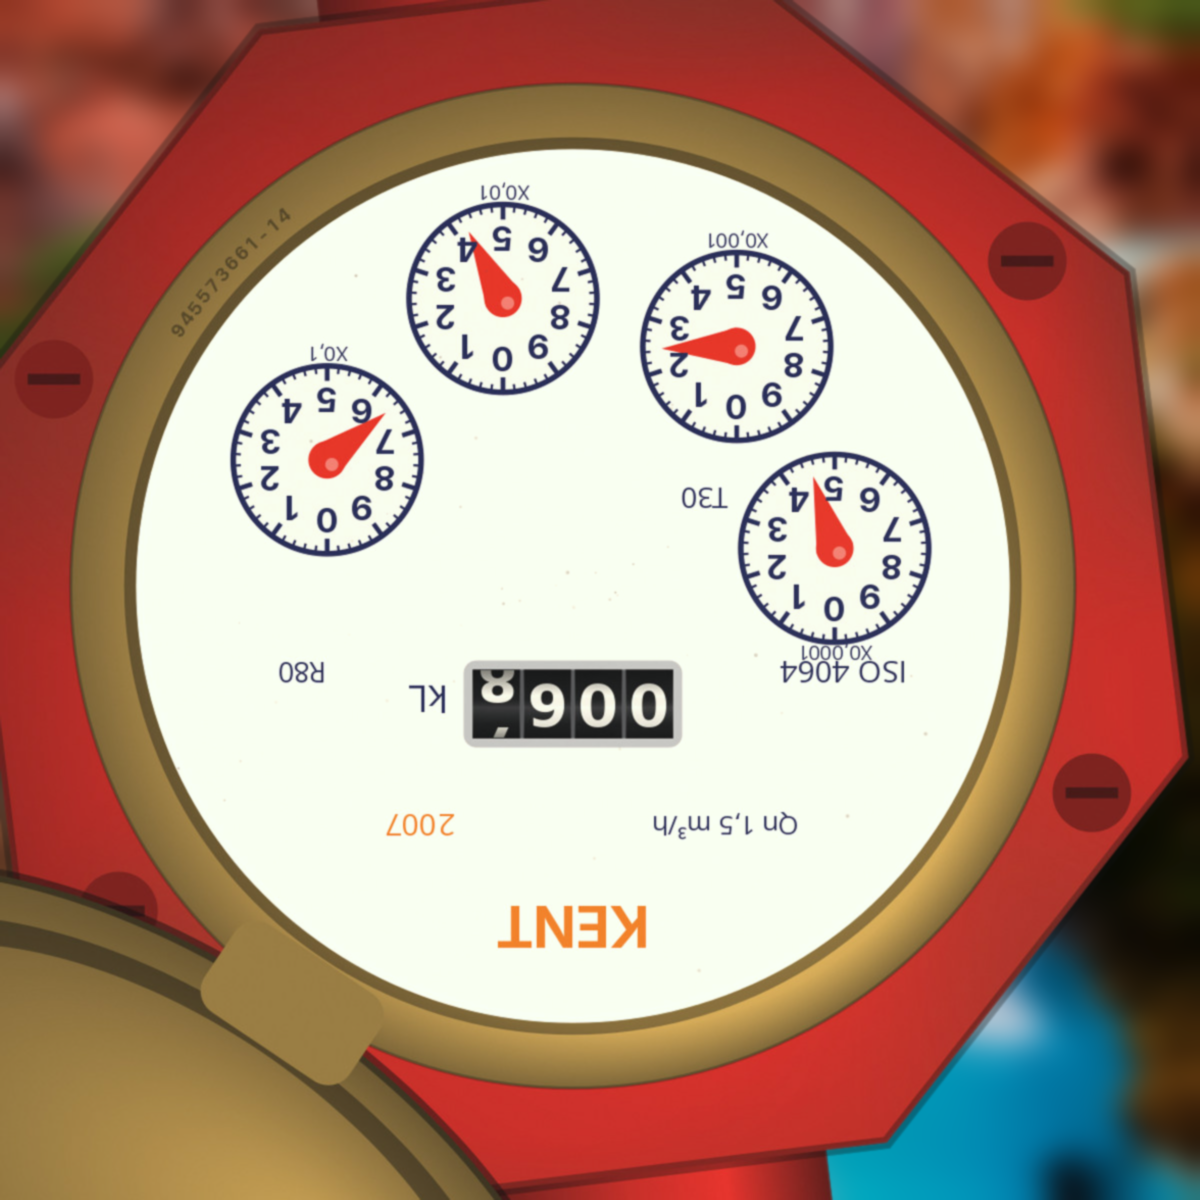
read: 67.6424 kL
